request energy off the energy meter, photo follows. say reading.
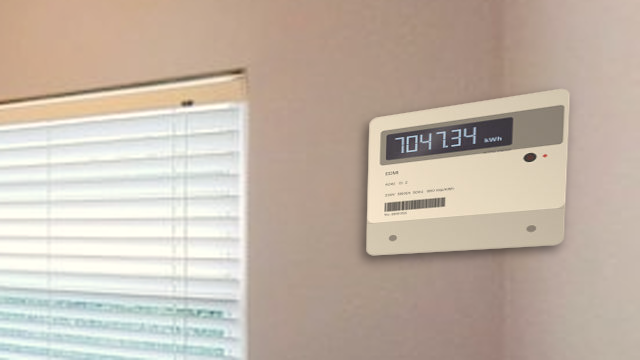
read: 7047.34 kWh
